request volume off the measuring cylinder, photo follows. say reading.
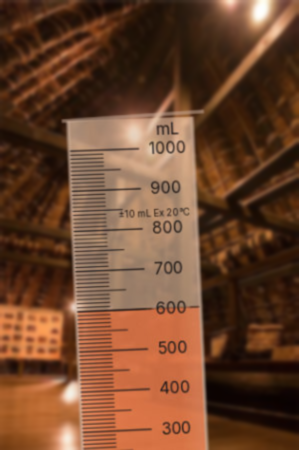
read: 600 mL
